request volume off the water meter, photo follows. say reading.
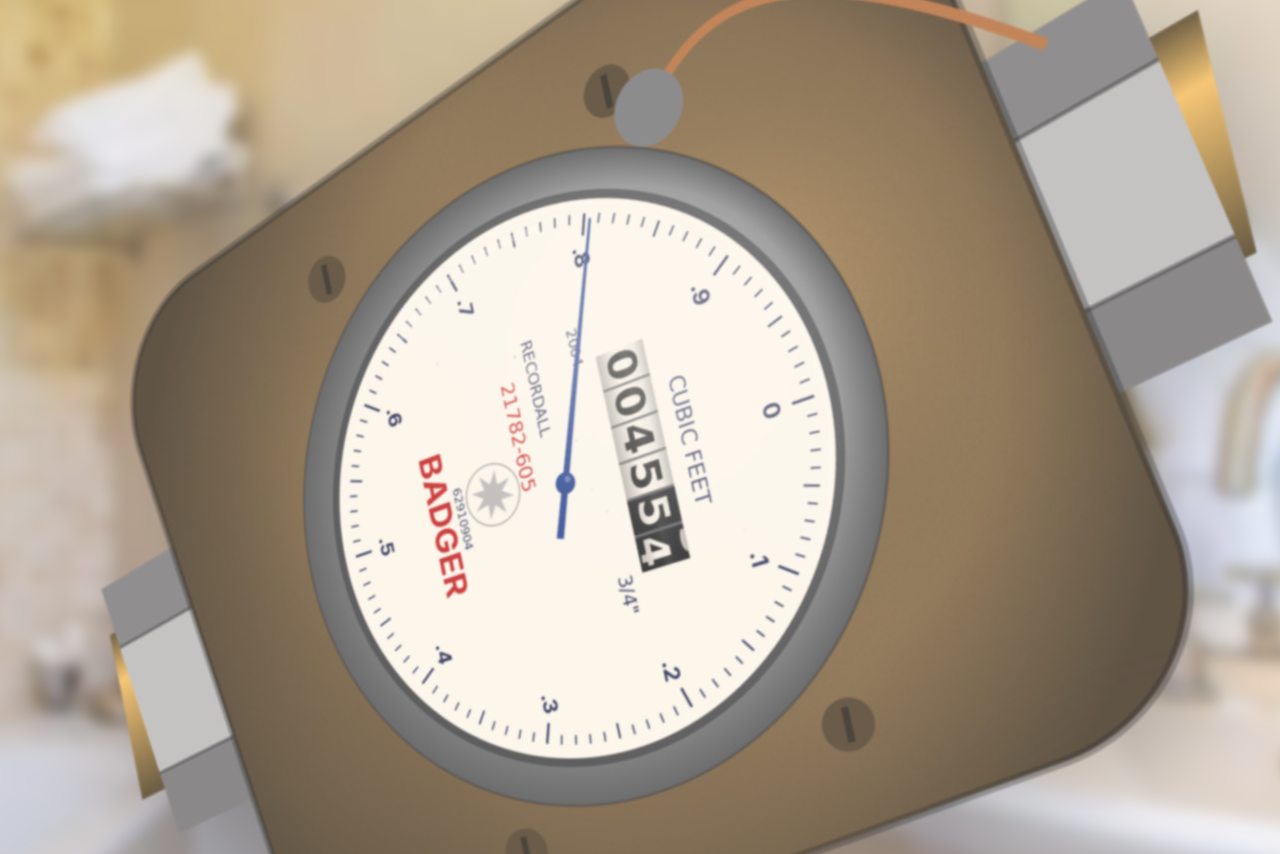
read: 4553.80 ft³
